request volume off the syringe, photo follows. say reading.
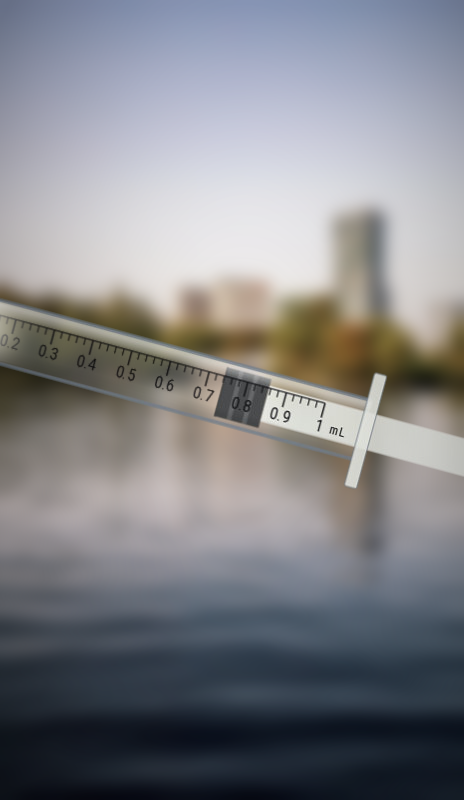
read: 0.74 mL
